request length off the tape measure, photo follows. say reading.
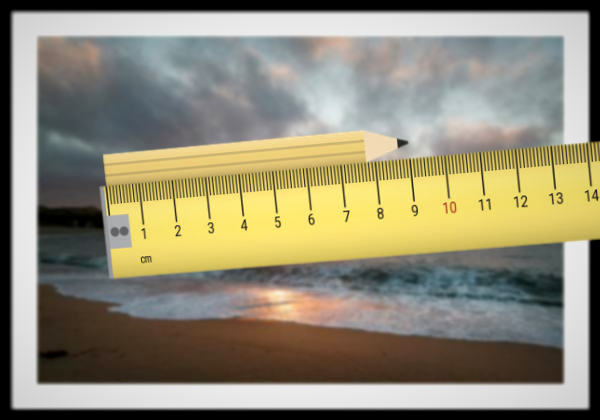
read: 9 cm
